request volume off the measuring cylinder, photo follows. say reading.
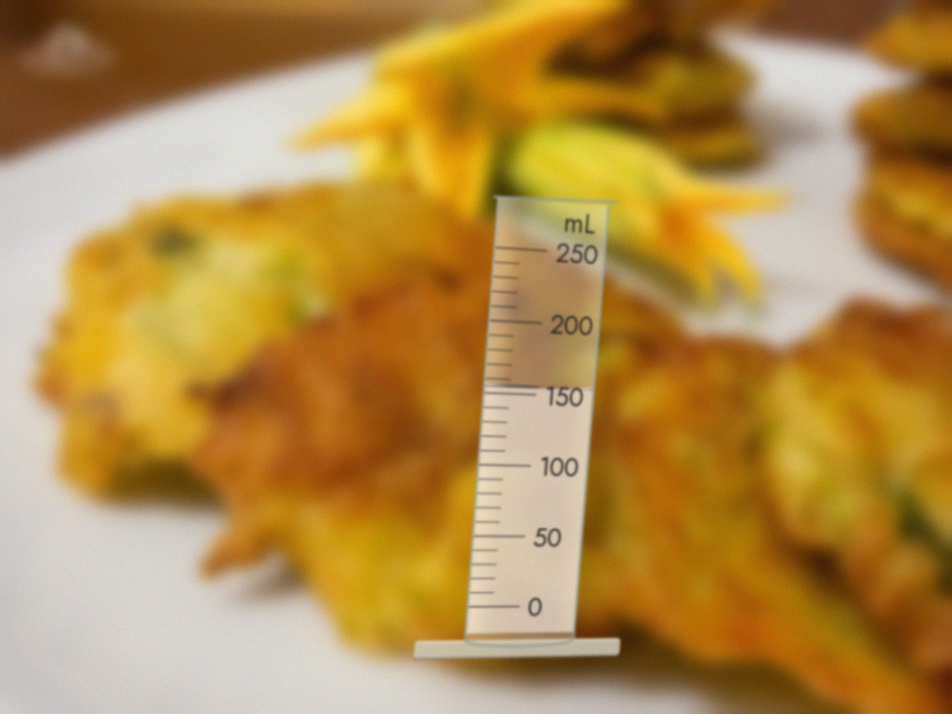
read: 155 mL
